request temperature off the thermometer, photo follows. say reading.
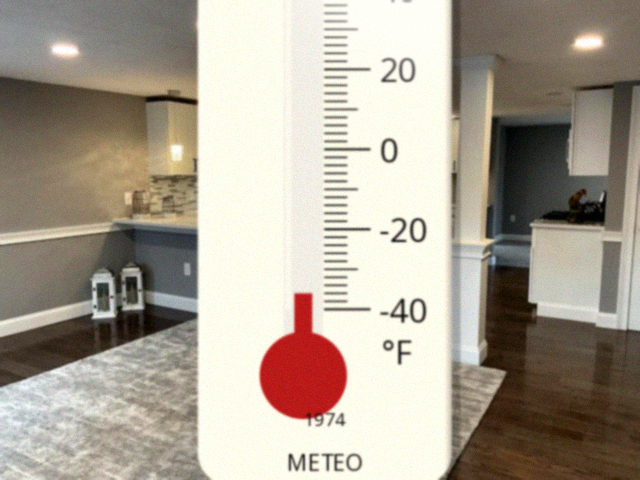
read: -36 °F
